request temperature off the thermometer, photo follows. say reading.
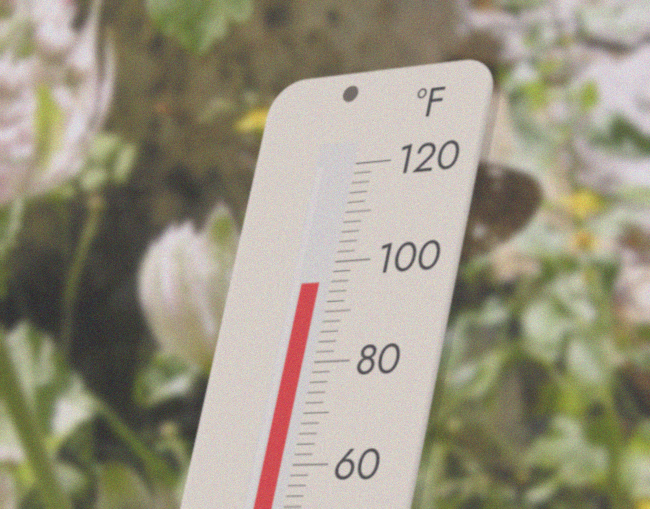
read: 96 °F
